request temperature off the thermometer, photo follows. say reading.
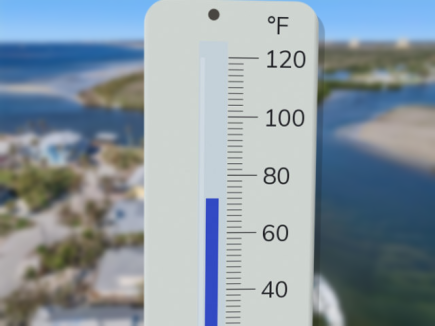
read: 72 °F
